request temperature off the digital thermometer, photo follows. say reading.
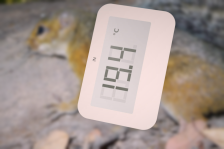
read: 19.4 °C
